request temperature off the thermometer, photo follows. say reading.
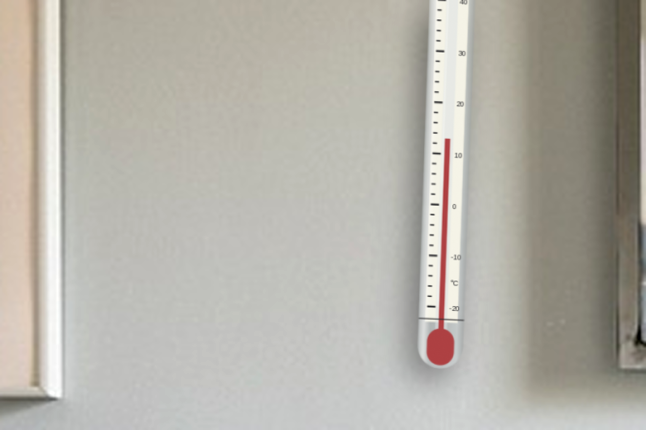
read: 13 °C
